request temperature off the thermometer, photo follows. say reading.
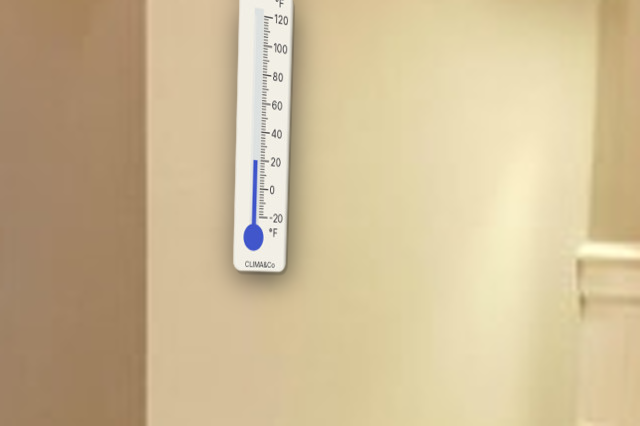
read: 20 °F
